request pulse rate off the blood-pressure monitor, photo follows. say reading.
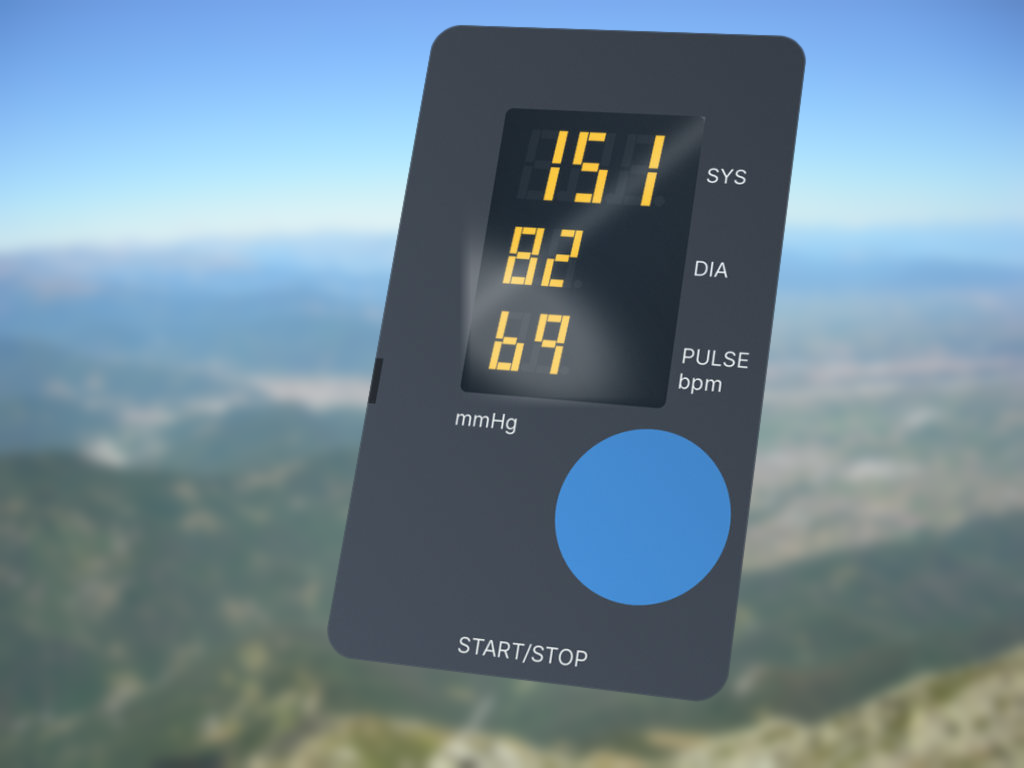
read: 69 bpm
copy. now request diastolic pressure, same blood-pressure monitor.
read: 82 mmHg
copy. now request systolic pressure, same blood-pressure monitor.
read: 151 mmHg
